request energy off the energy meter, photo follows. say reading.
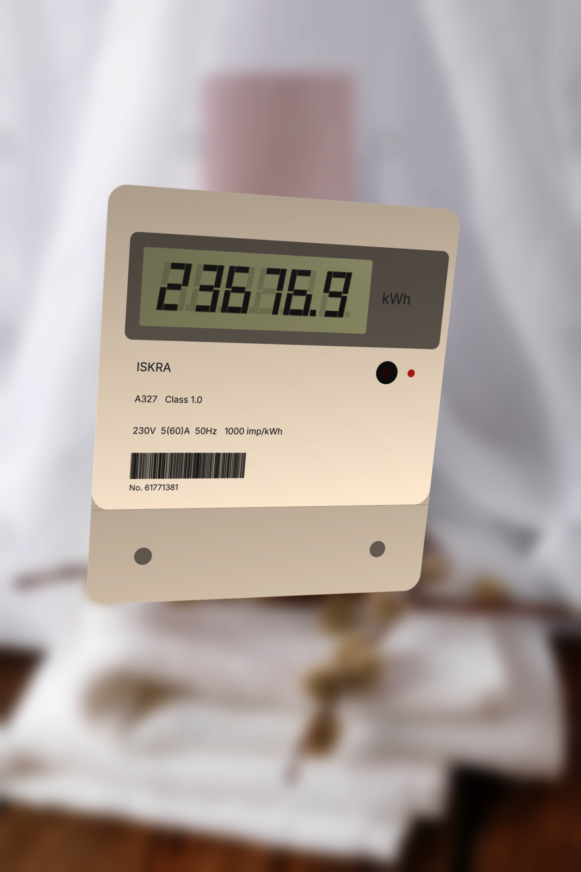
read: 23676.9 kWh
